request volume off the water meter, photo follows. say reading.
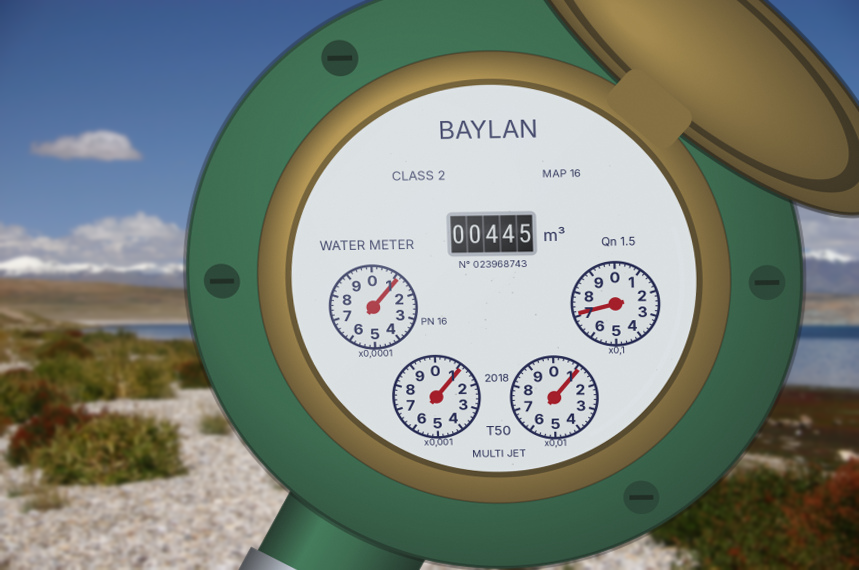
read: 445.7111 m³
